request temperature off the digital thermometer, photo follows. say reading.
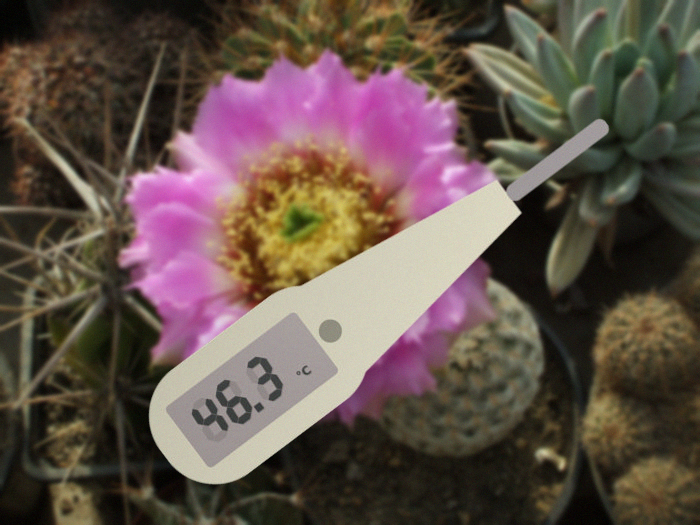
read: 46.3 °C
